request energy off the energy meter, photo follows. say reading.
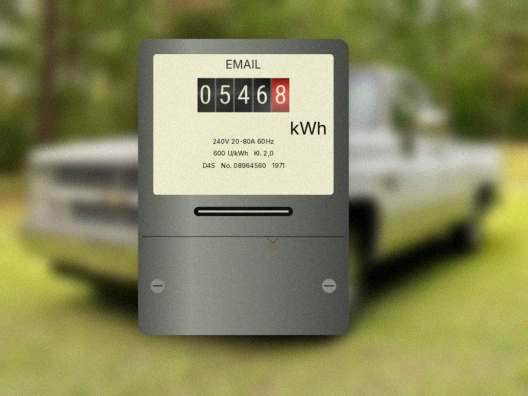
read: 546.8 kWh
